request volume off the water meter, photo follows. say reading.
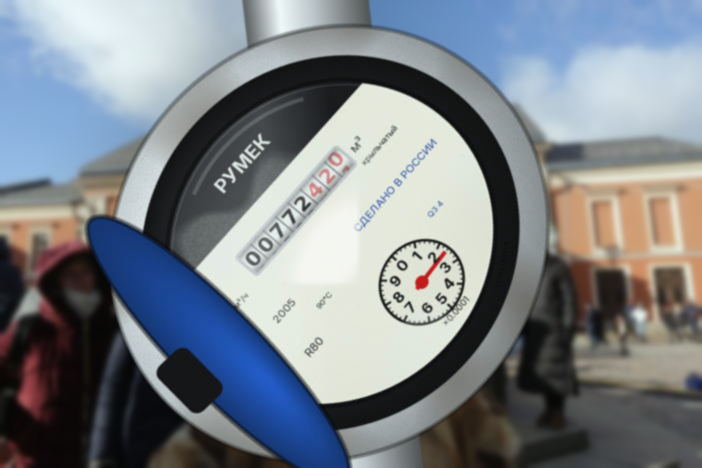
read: 772.4202 m³
